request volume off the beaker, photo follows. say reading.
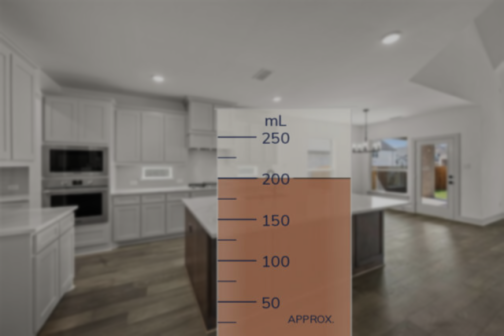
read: 200 mL
